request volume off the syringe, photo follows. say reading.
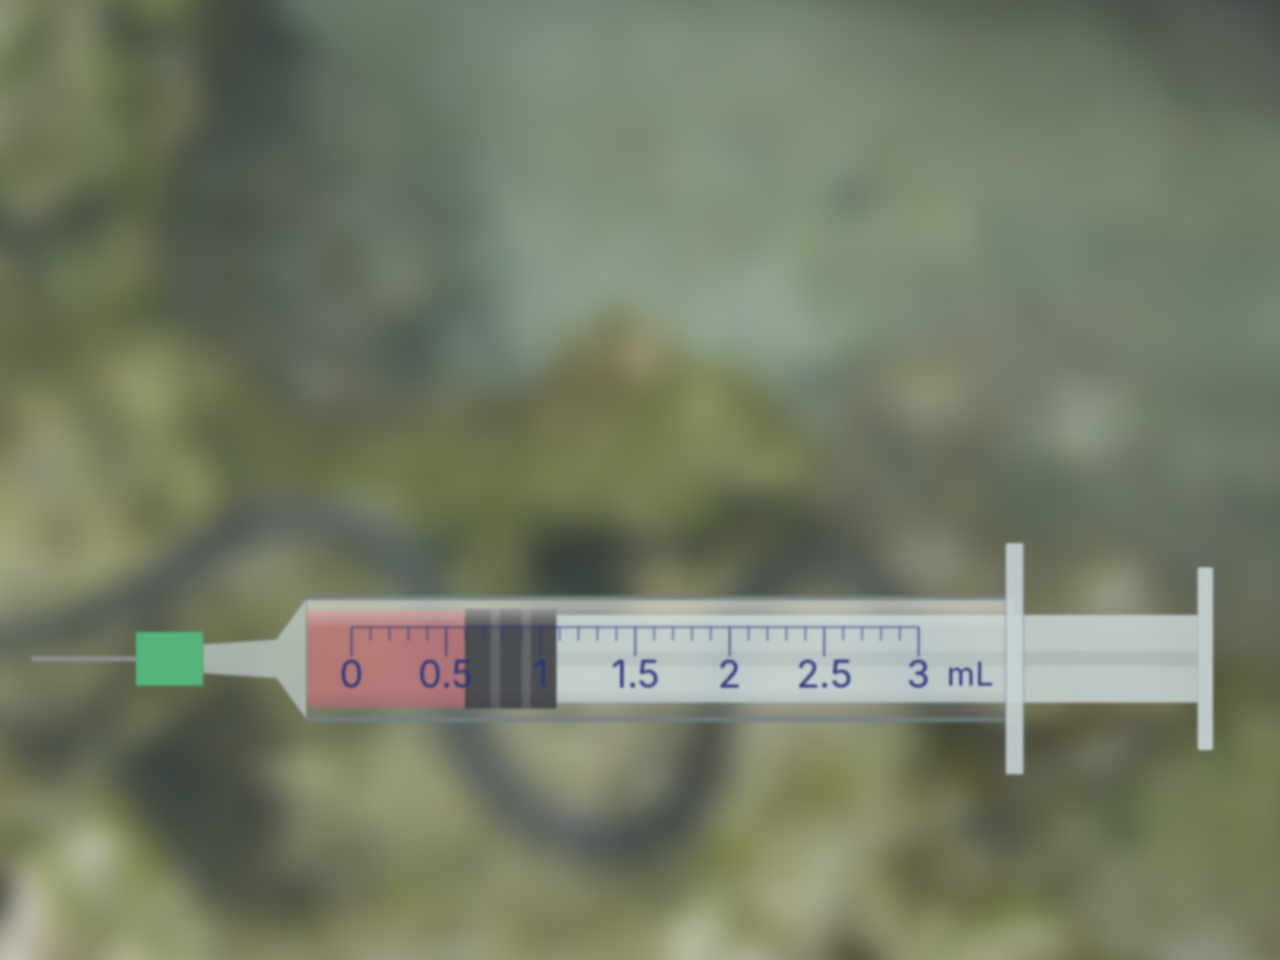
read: 0.6 mL
